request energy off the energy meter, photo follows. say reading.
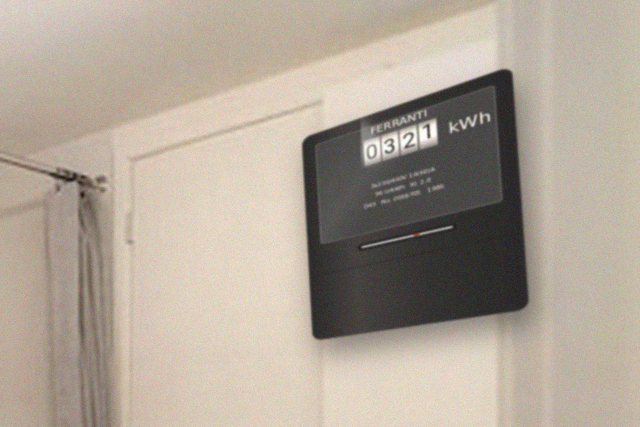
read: 321 kWh
